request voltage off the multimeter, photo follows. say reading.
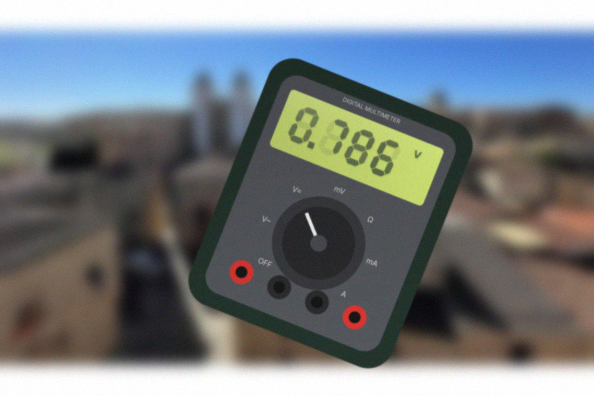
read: 0.786 V
